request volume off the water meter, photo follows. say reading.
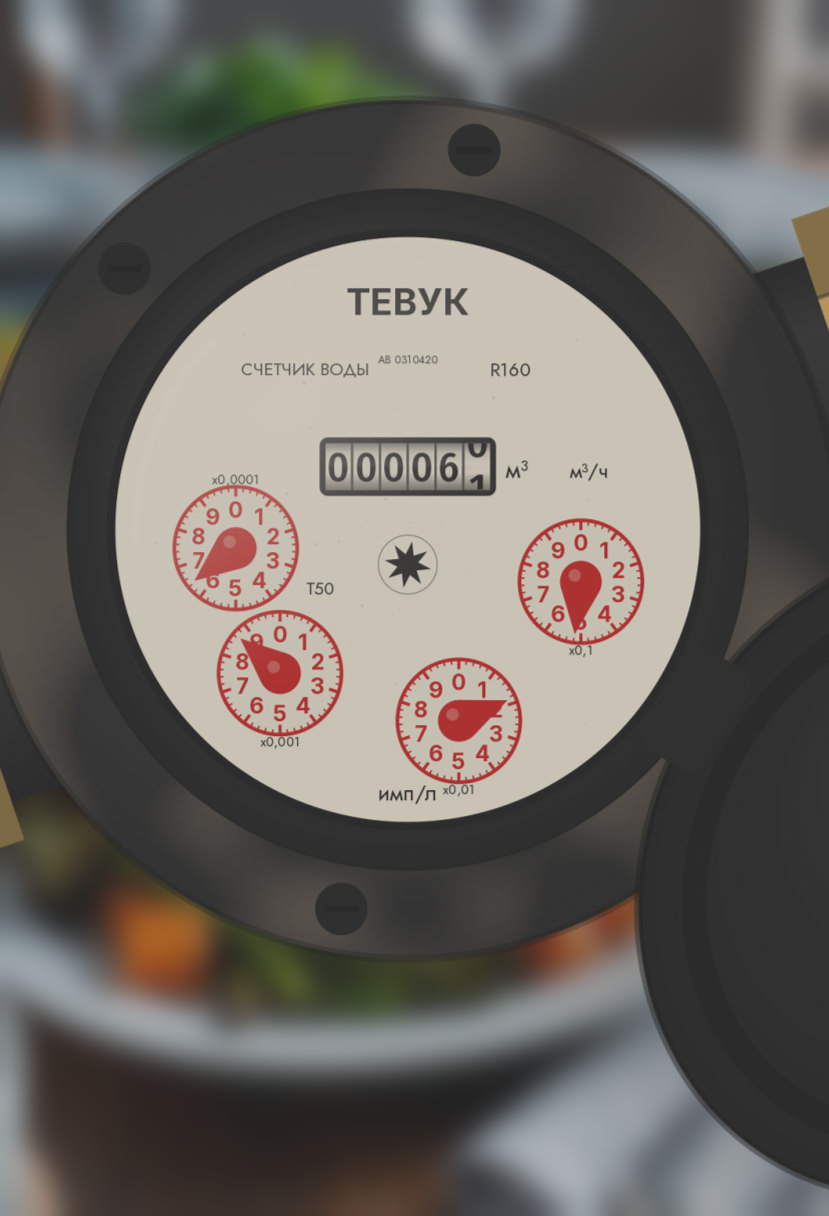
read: 60.5186 m³
